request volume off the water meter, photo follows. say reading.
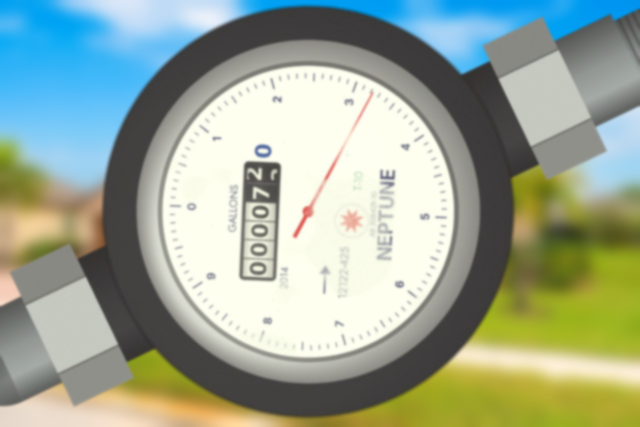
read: 723.2 gal
